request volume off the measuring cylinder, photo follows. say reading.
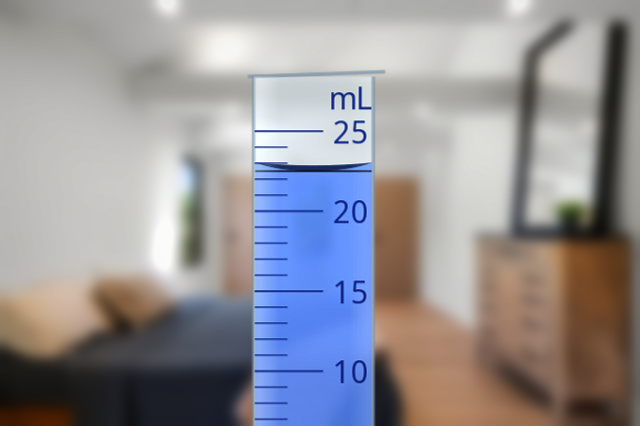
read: 22.5 mL
